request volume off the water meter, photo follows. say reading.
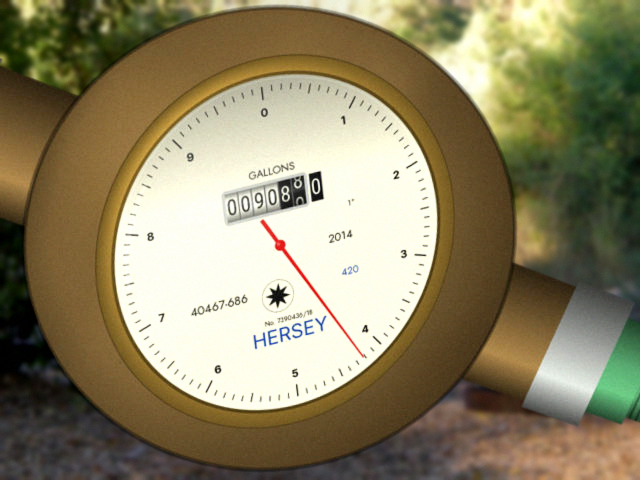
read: 90884.2 gal
